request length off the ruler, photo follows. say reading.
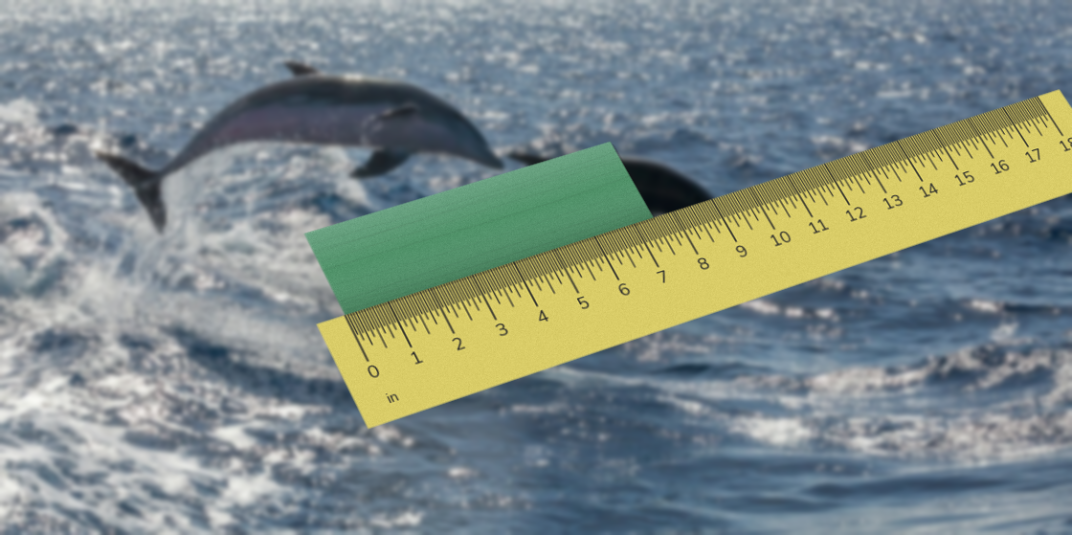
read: 7.5 in
